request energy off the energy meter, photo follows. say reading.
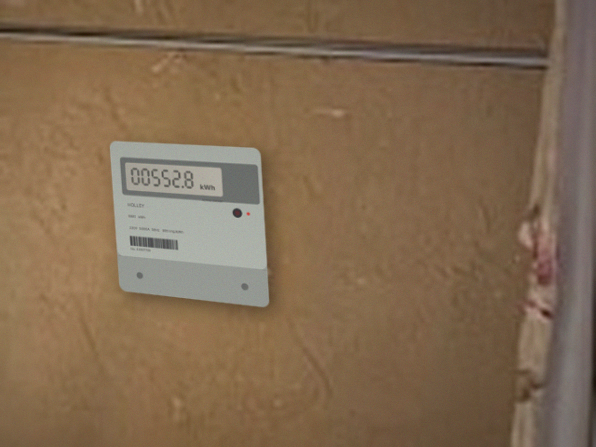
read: 552.8 kWh
